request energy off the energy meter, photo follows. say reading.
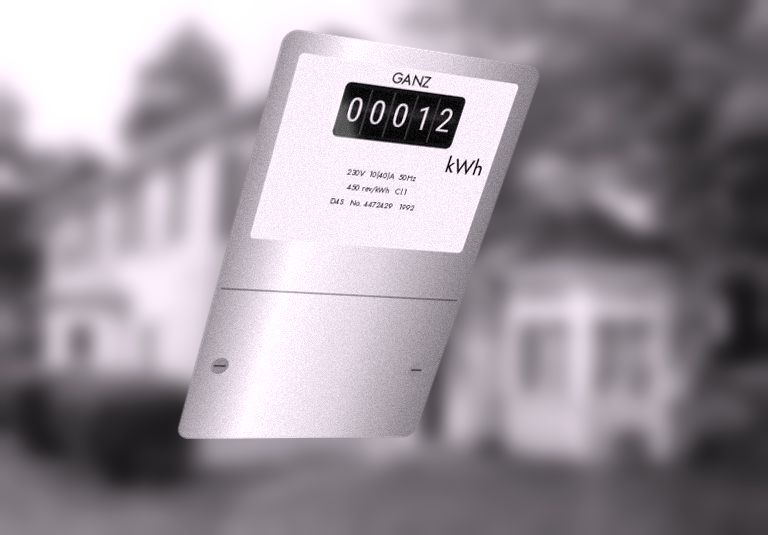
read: 12 kWh
